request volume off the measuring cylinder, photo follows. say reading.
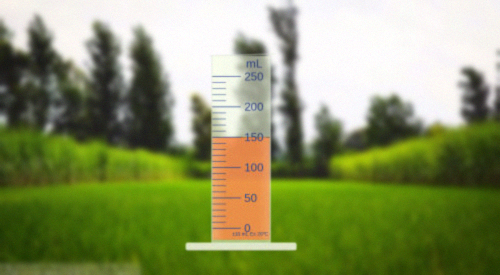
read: 150 mL
